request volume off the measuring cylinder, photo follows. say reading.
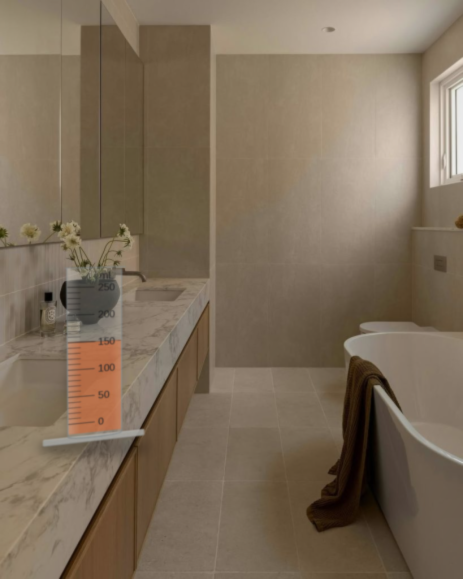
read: 150 mL
